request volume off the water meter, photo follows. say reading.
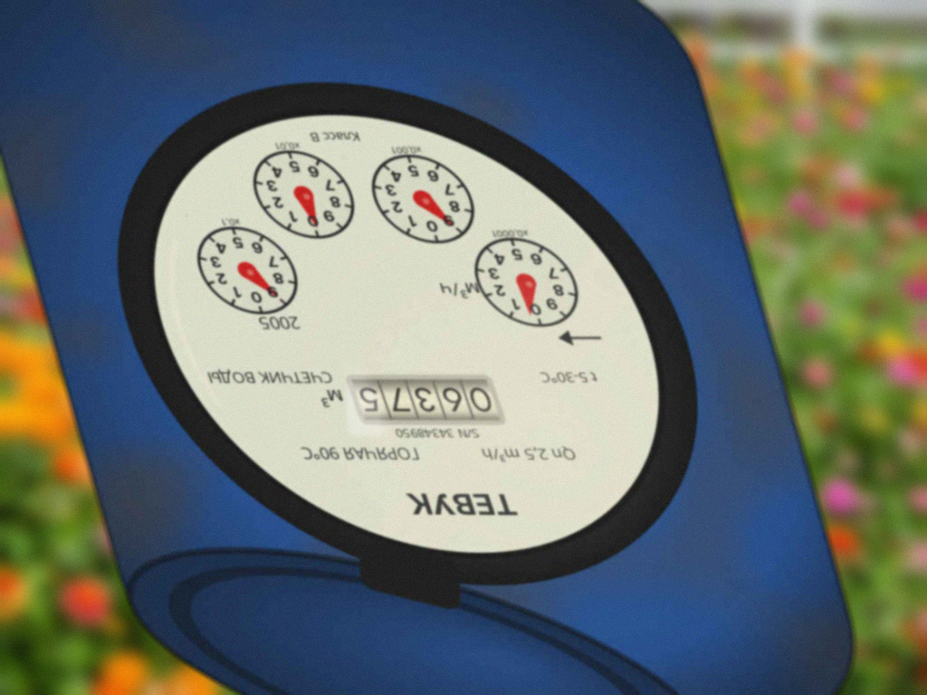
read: 6375.8990 m³
